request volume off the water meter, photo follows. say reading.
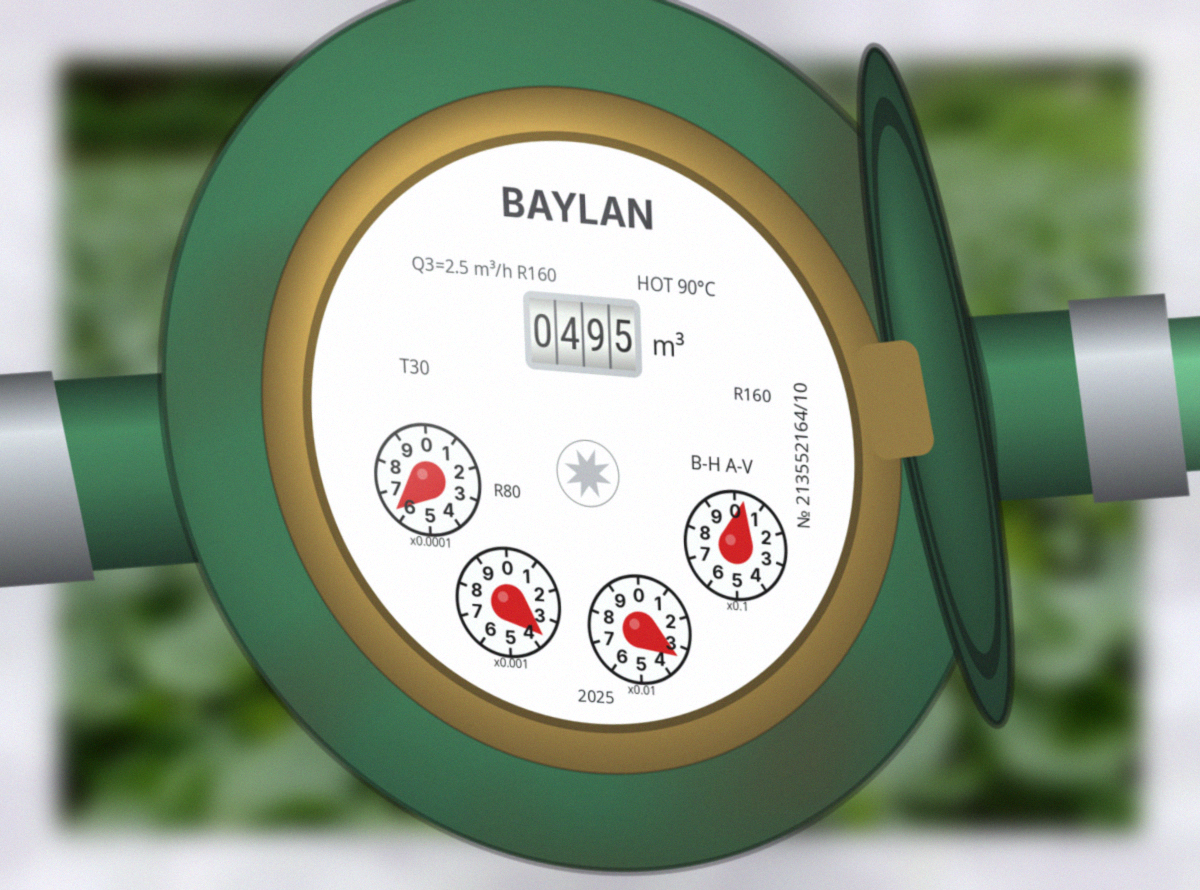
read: 495.0336 m³
